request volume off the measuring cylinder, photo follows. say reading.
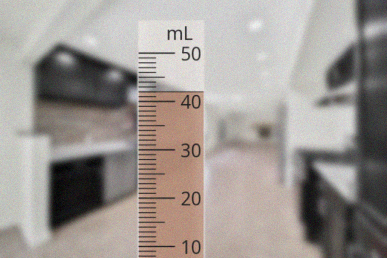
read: 42 mL
